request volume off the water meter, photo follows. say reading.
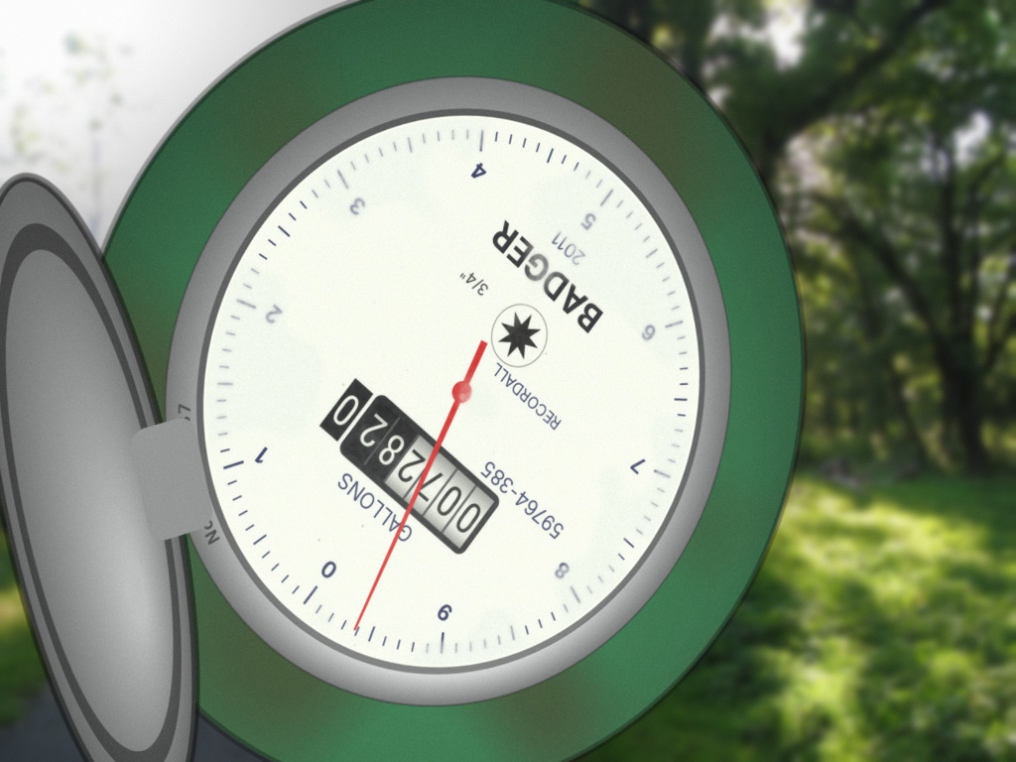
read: 72819.6 gal
